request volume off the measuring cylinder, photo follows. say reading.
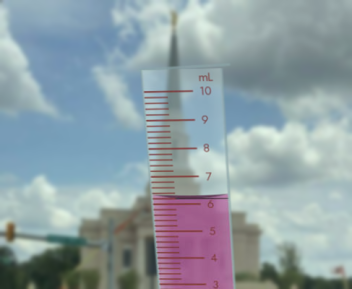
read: 6.2 mL
